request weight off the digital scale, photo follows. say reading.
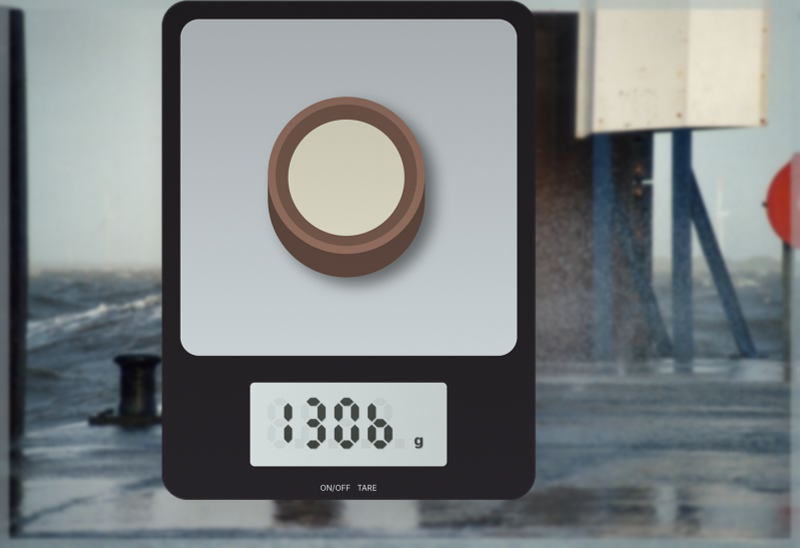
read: 1306 g
